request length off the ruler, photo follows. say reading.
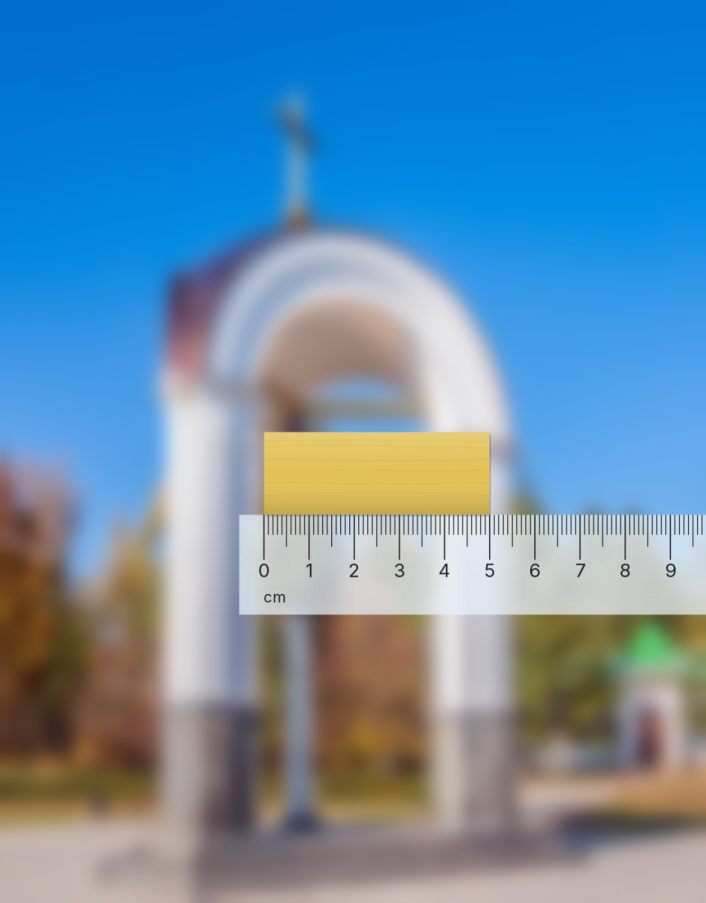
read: 5 cm
